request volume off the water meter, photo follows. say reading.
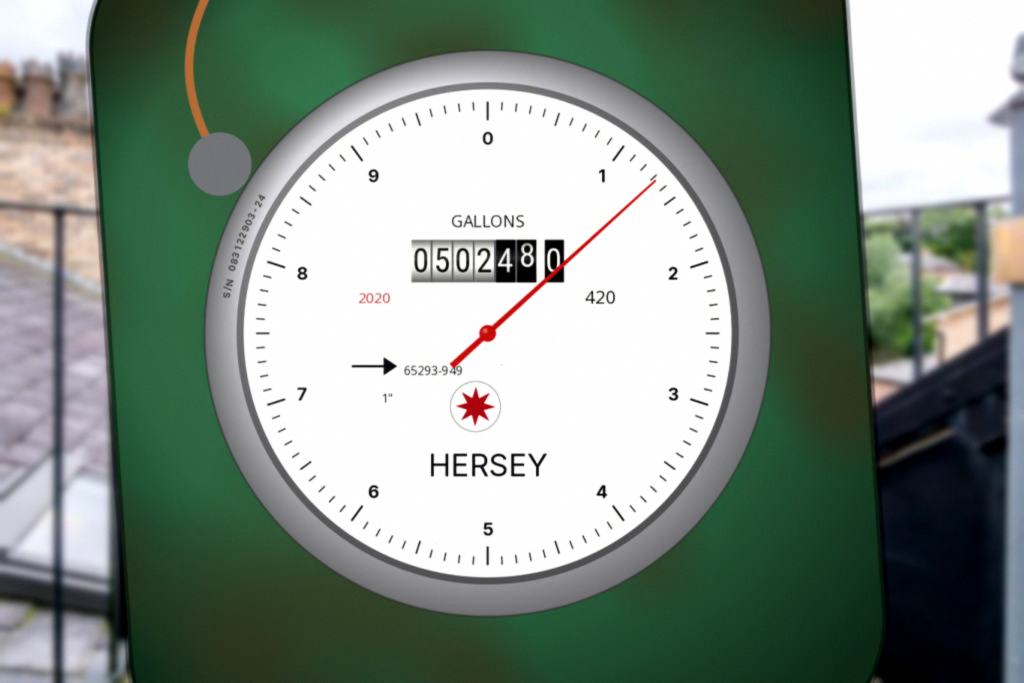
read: 502481.3 gal
